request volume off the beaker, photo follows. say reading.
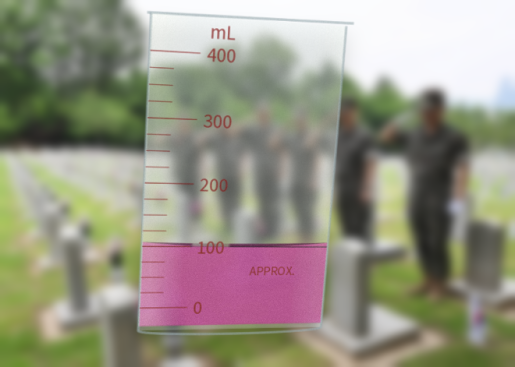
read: 100 mL
